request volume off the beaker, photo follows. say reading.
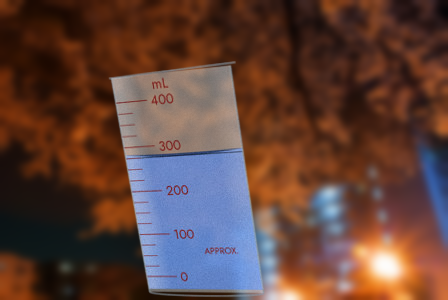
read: 275 mL
